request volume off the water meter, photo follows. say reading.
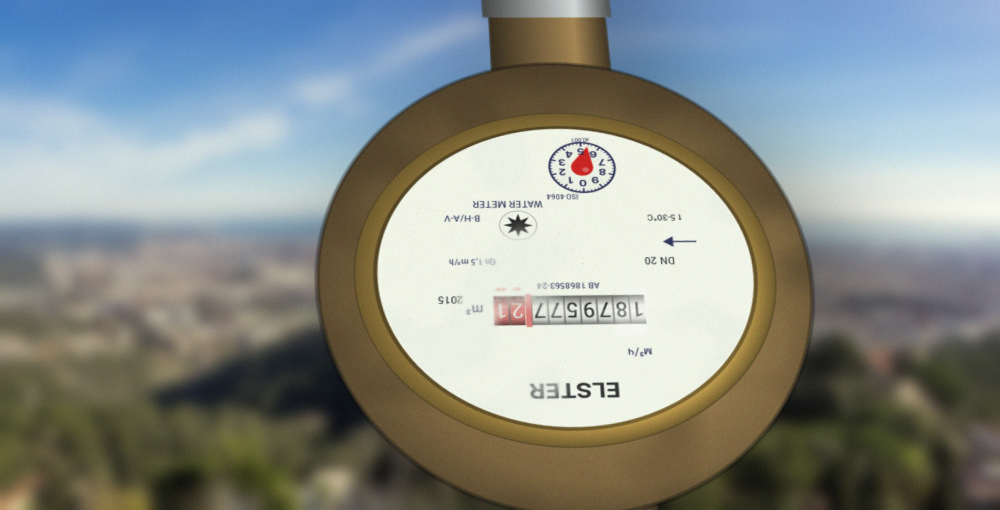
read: 1879577.215 m³
